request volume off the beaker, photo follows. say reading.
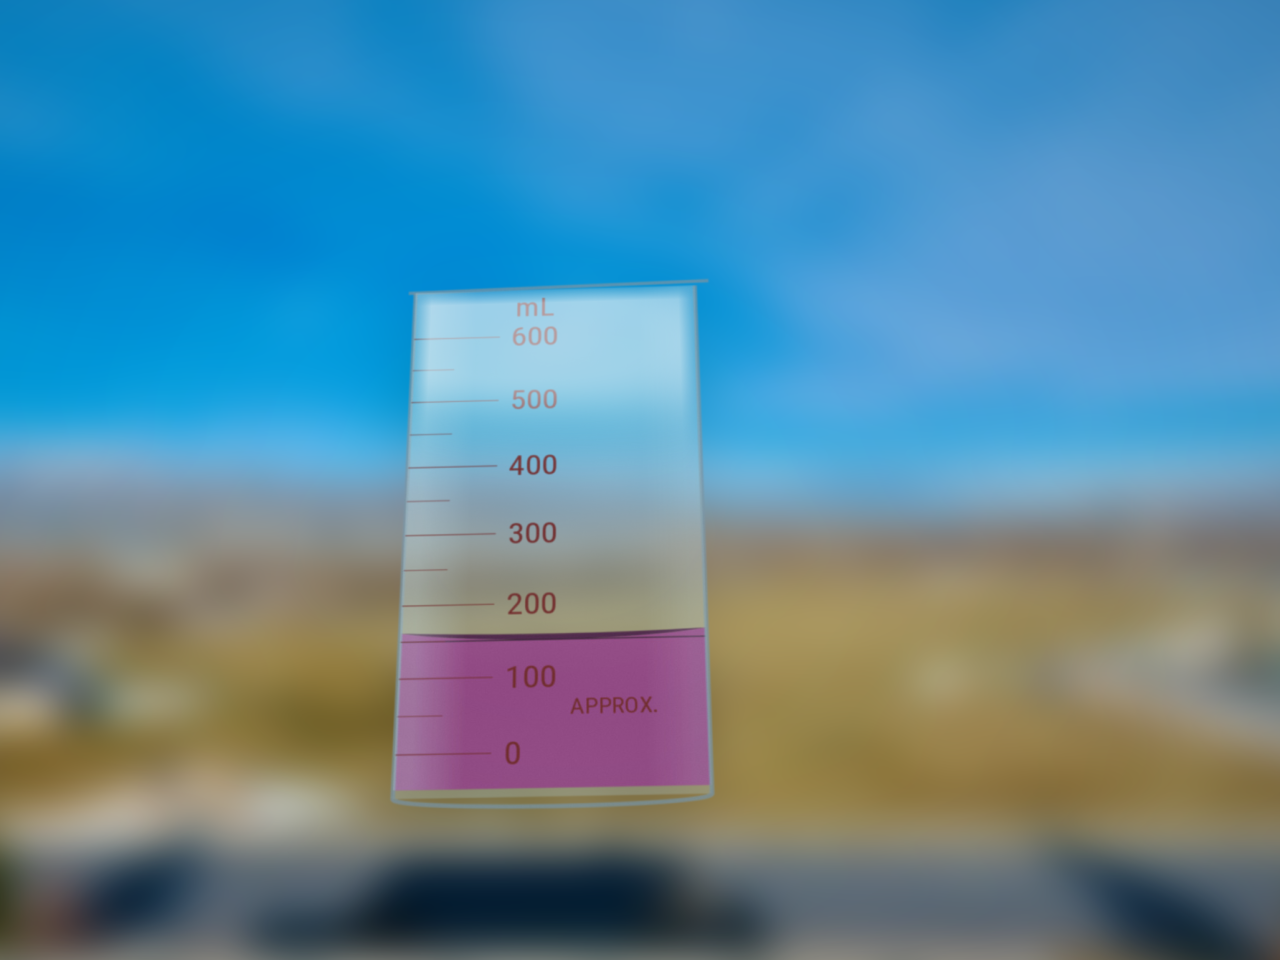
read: 150 mL
